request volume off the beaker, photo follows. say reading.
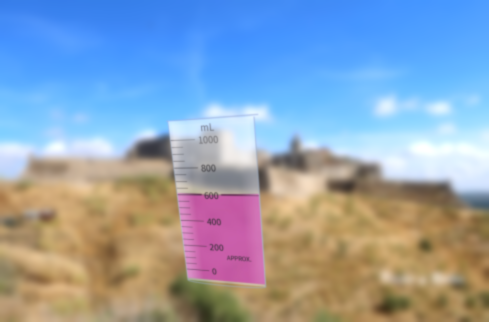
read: 600 mL
